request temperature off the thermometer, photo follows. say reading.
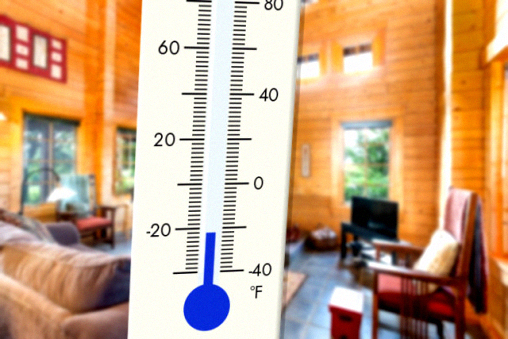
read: -22 °F
